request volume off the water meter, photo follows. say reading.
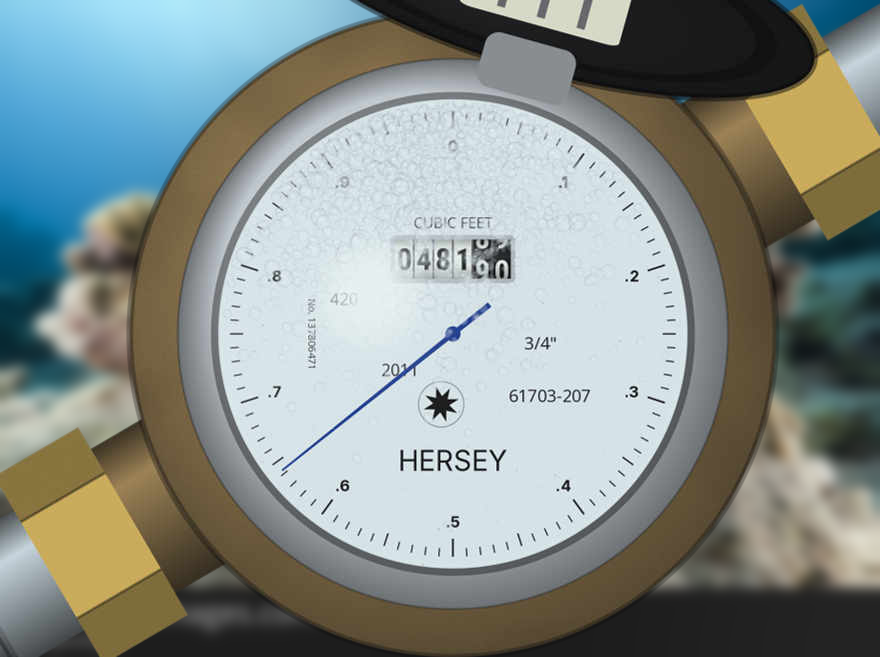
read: 48189.64 ft³
